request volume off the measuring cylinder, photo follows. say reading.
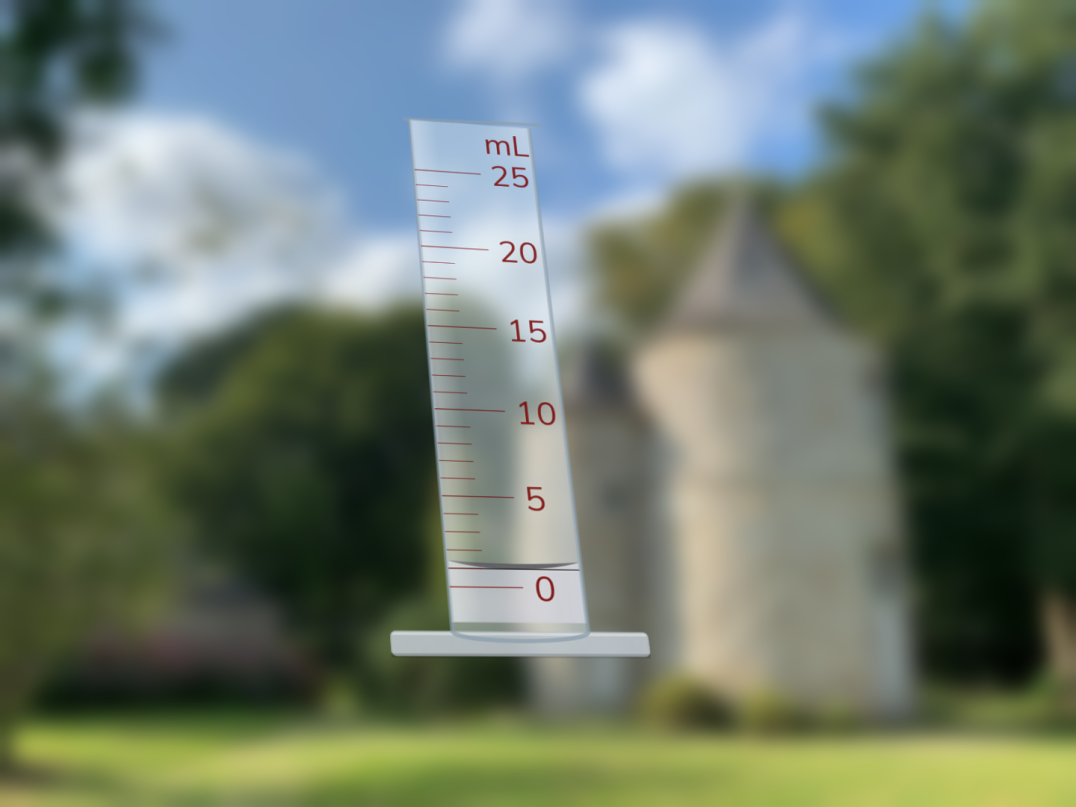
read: 1 mL
